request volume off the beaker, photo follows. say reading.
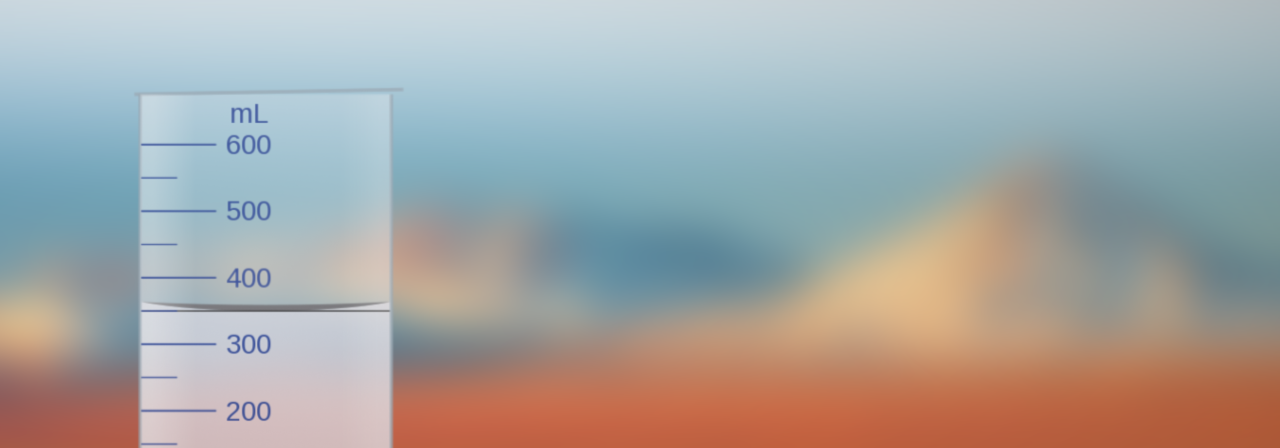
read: 350 mL
